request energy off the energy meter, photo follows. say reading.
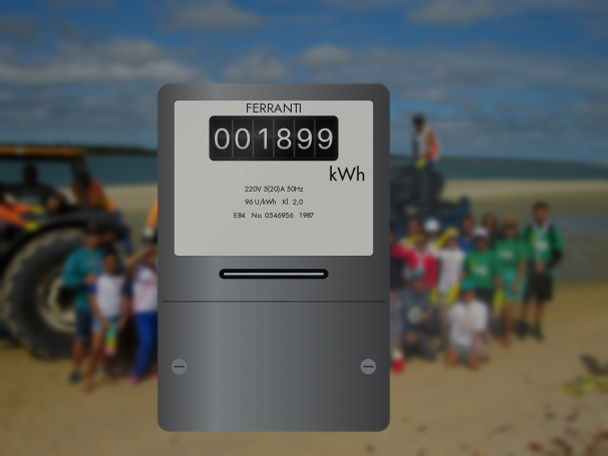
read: 1899 kWh
